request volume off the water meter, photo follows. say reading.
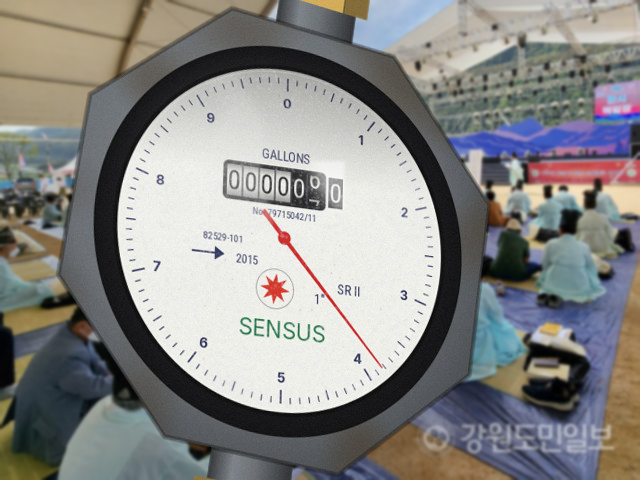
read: 63.8 gal
